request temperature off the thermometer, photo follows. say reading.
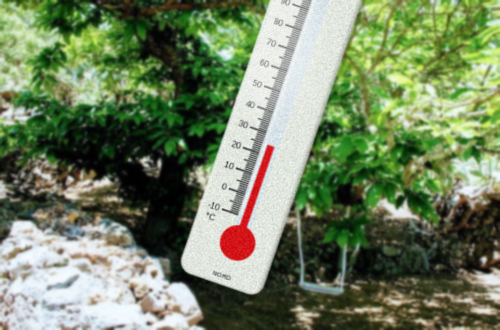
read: 25 °C
